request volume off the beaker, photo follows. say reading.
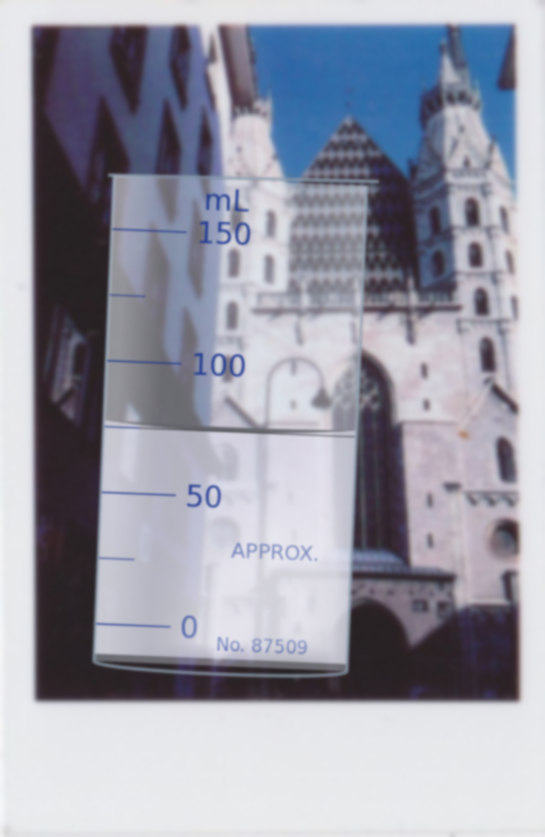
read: 75 mL
